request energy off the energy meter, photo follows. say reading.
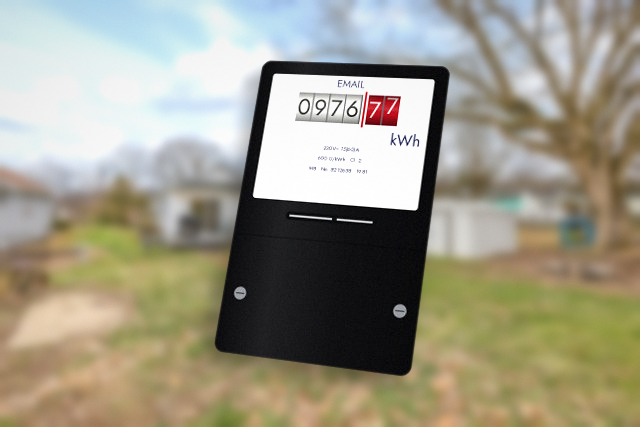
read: 976.77 kWh
